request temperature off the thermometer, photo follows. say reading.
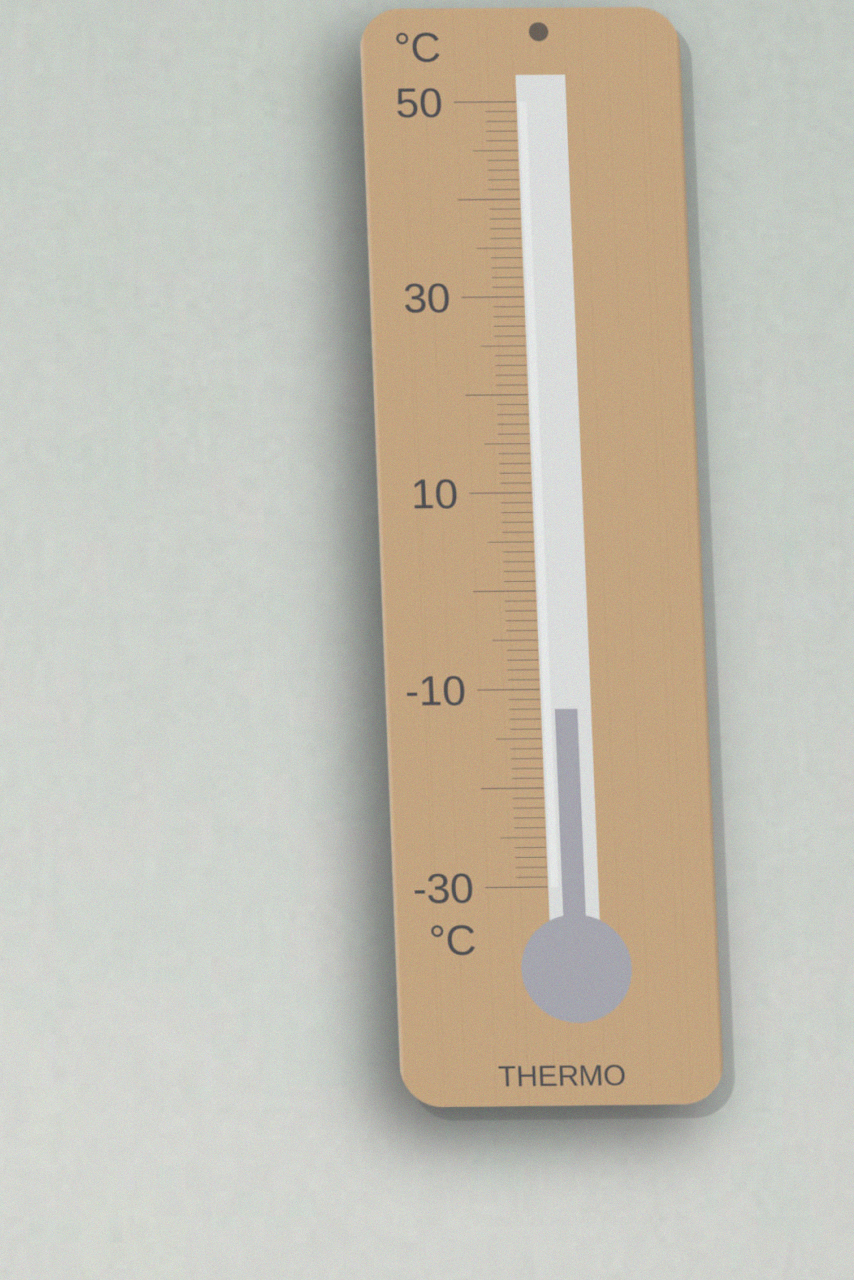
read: -12 °C
